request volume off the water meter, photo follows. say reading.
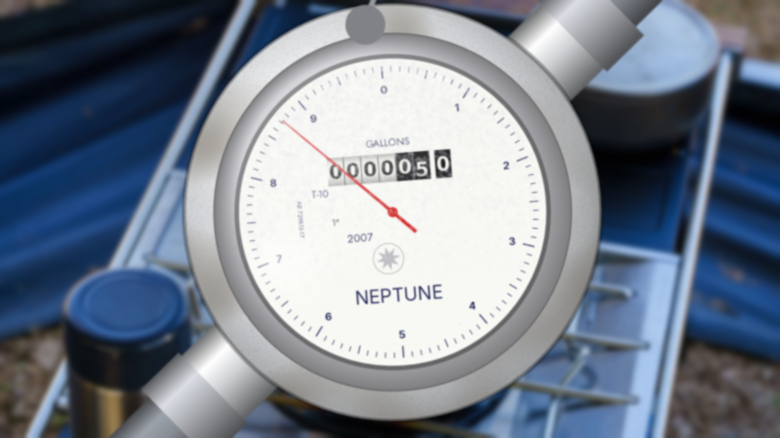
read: 48.7 gal
